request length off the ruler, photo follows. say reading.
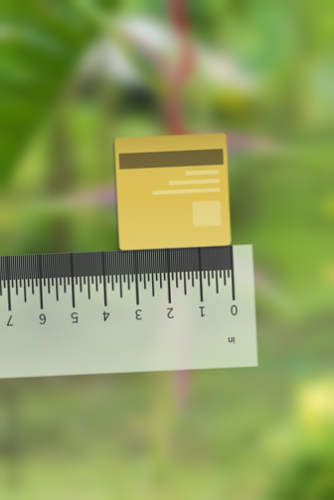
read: 3.5 in
